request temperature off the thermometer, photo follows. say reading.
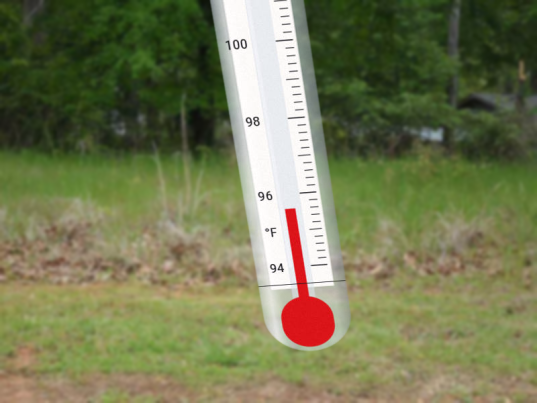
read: 95.6 °F
